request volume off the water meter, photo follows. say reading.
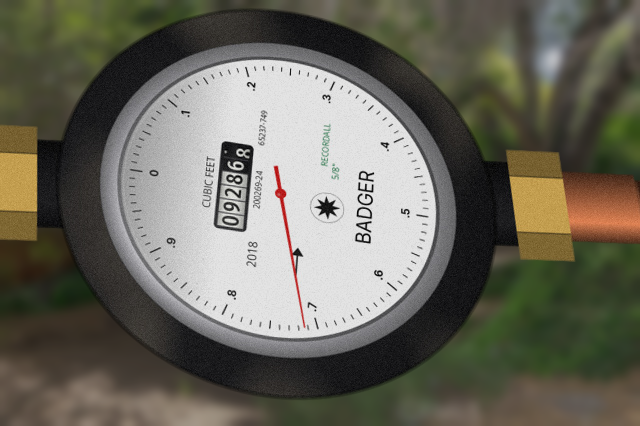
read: 92867.71 ft³
